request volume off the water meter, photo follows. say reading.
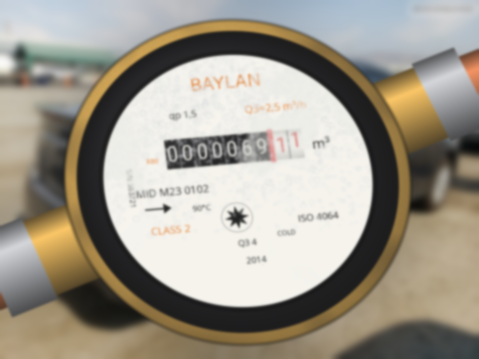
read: 69.11 m³
